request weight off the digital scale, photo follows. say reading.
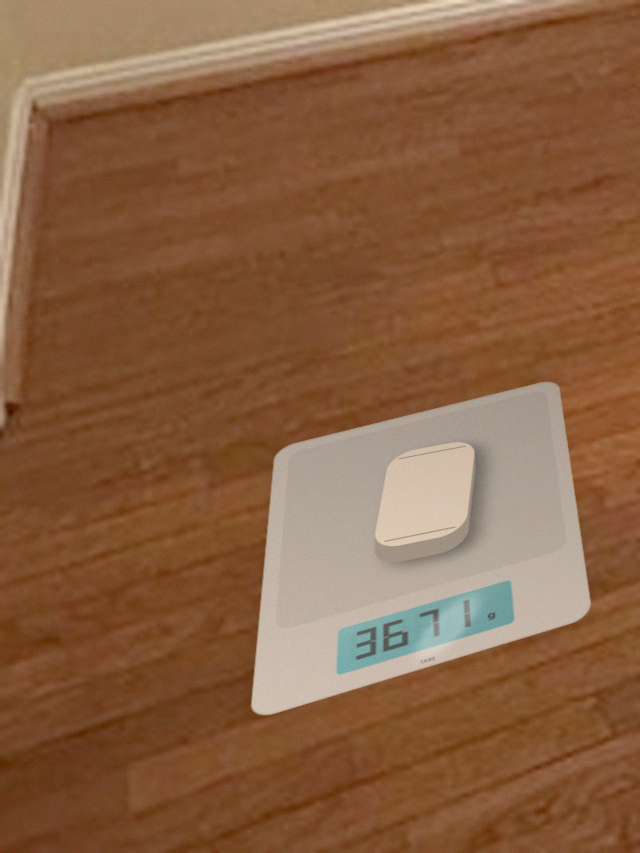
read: 3671 g
